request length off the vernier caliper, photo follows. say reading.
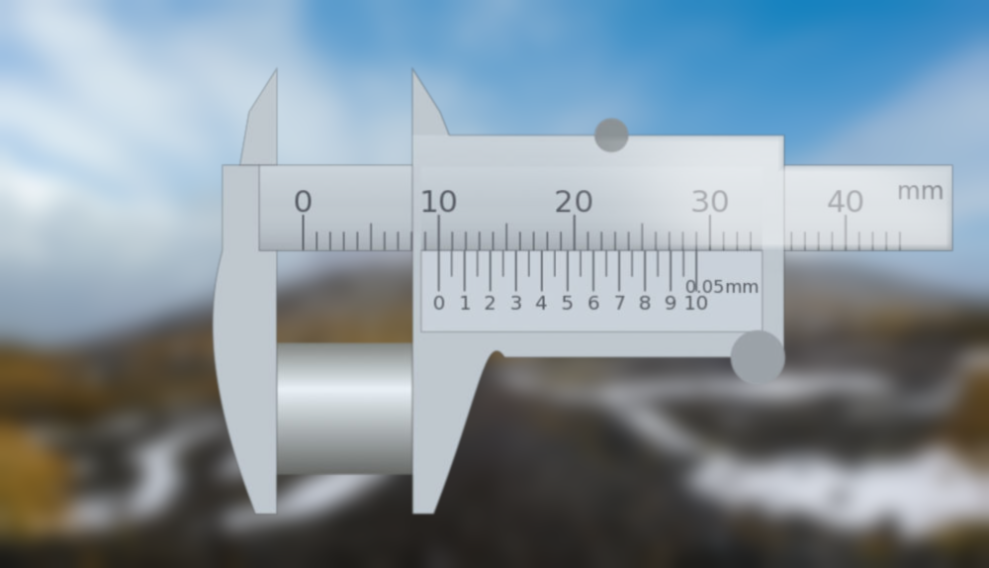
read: 10.0 mm
